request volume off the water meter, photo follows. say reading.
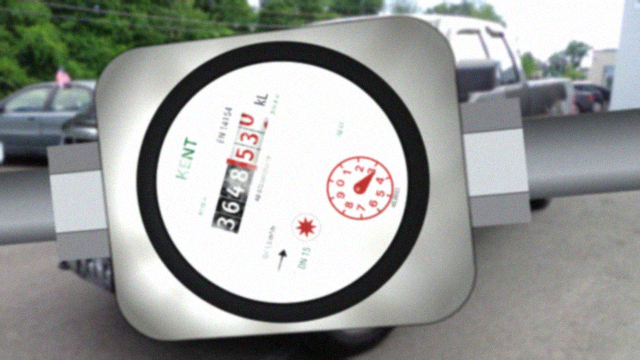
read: 3648.5303 kL
